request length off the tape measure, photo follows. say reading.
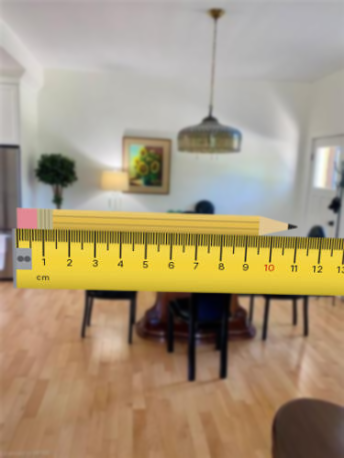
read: 11 cm
